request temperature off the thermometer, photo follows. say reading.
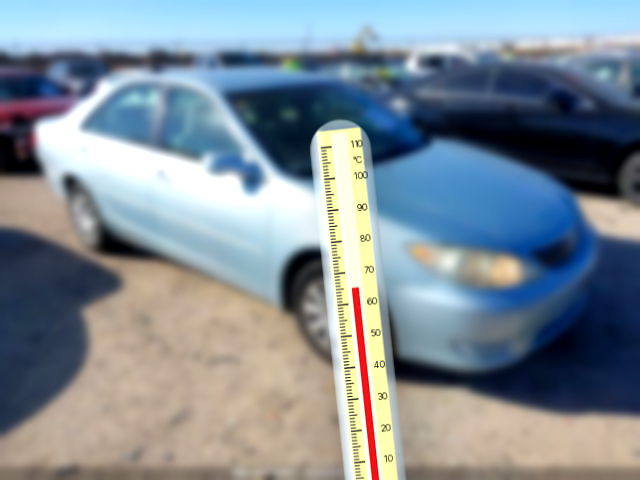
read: 65 °C
